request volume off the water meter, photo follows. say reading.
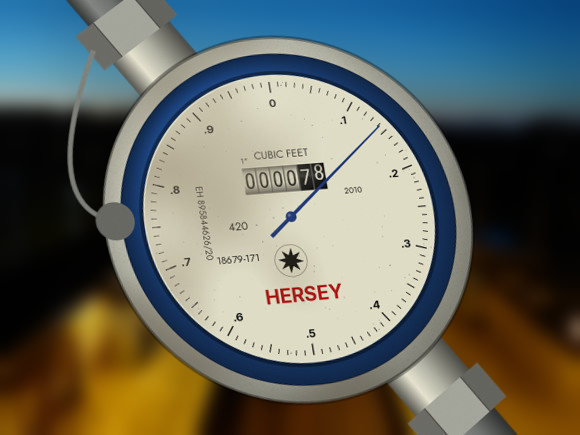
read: 78.14 ft³
